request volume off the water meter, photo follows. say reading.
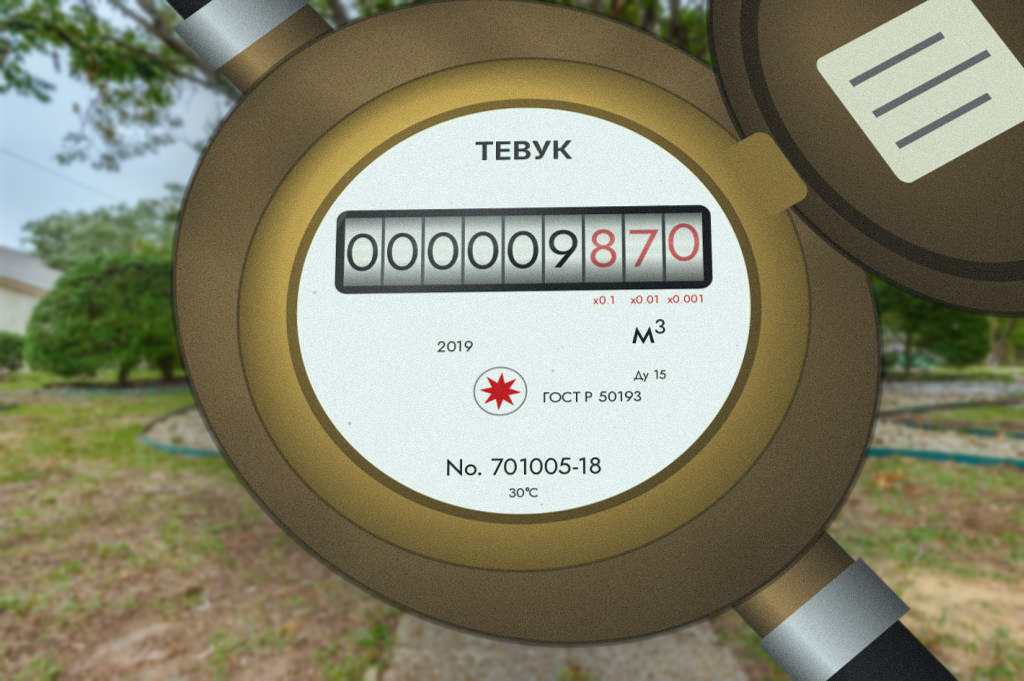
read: 9.870 m³
